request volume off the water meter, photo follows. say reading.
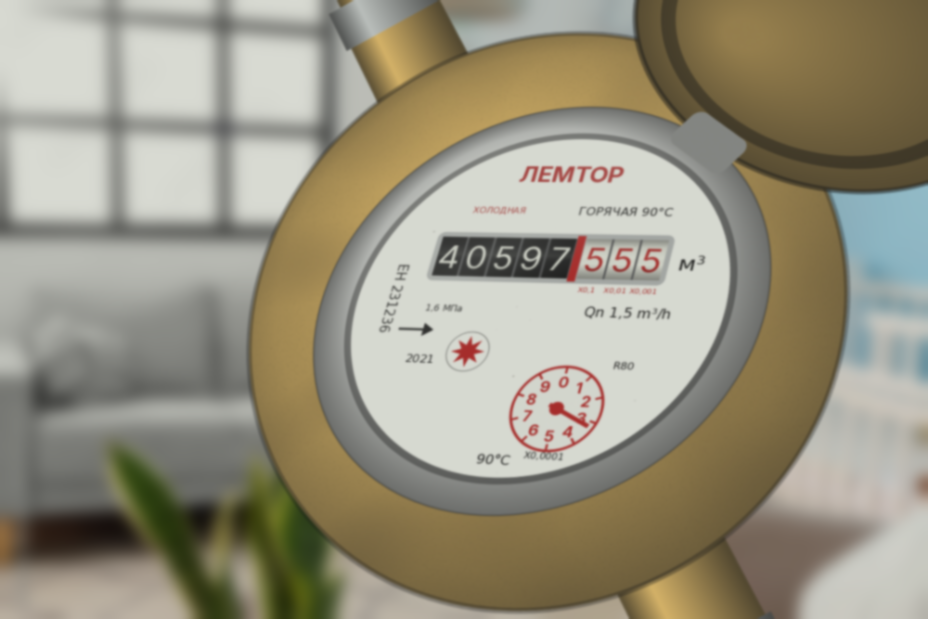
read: 40597.5553 m³
